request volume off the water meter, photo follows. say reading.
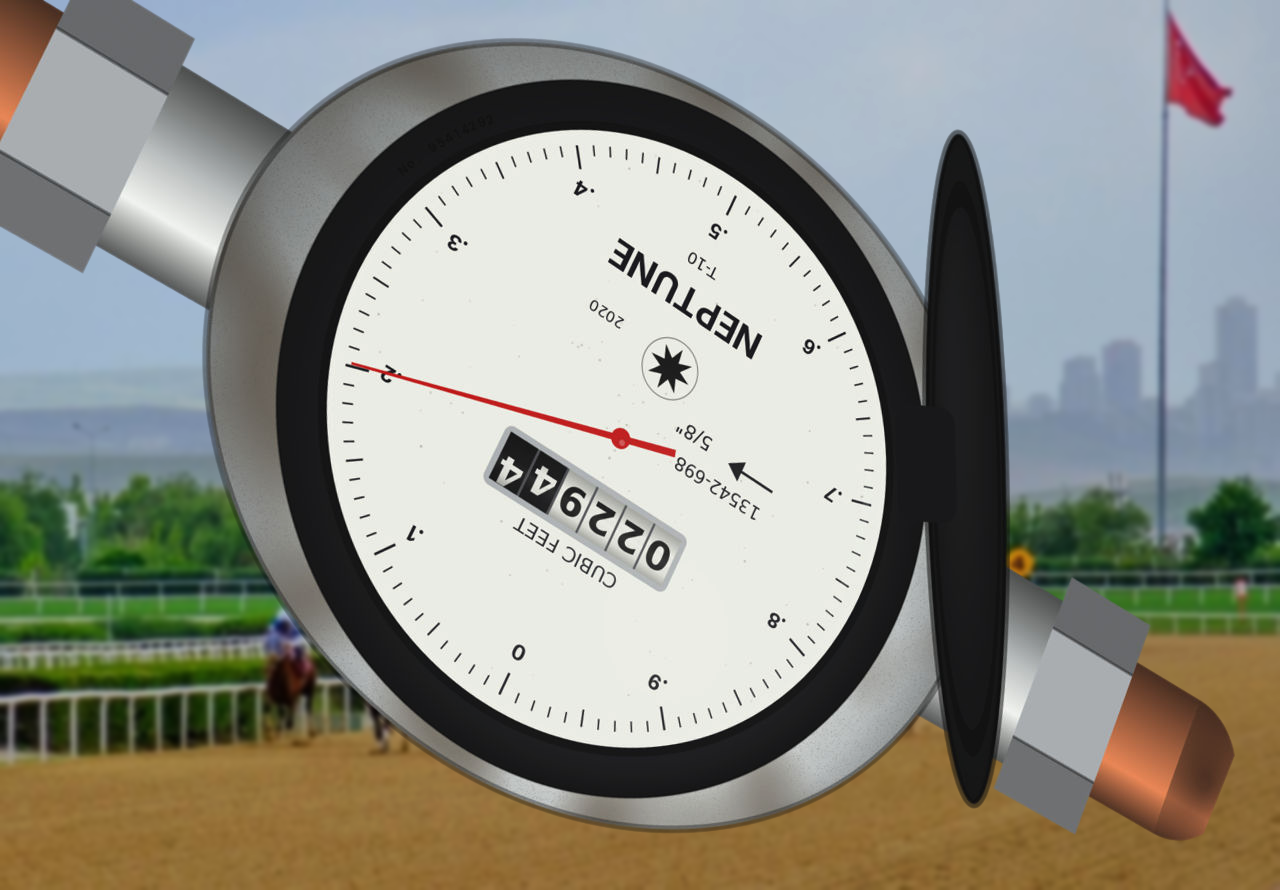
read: 22944.20 ft³
